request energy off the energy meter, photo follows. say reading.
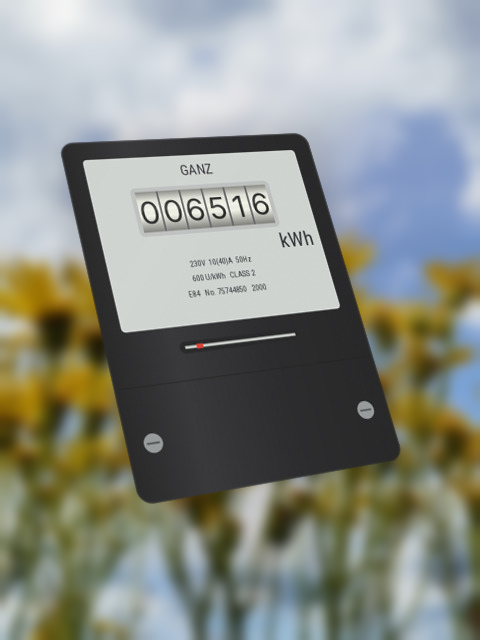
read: 6516 kWh
